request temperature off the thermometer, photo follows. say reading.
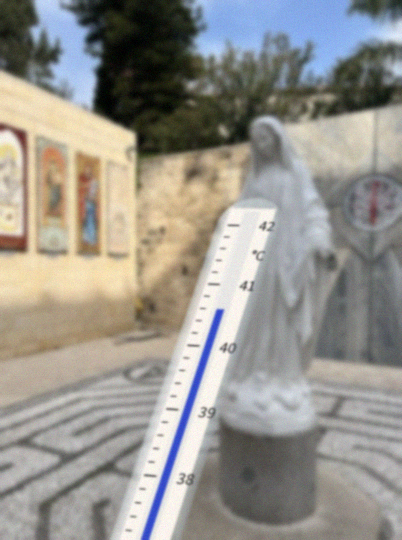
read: 40.6 °C
